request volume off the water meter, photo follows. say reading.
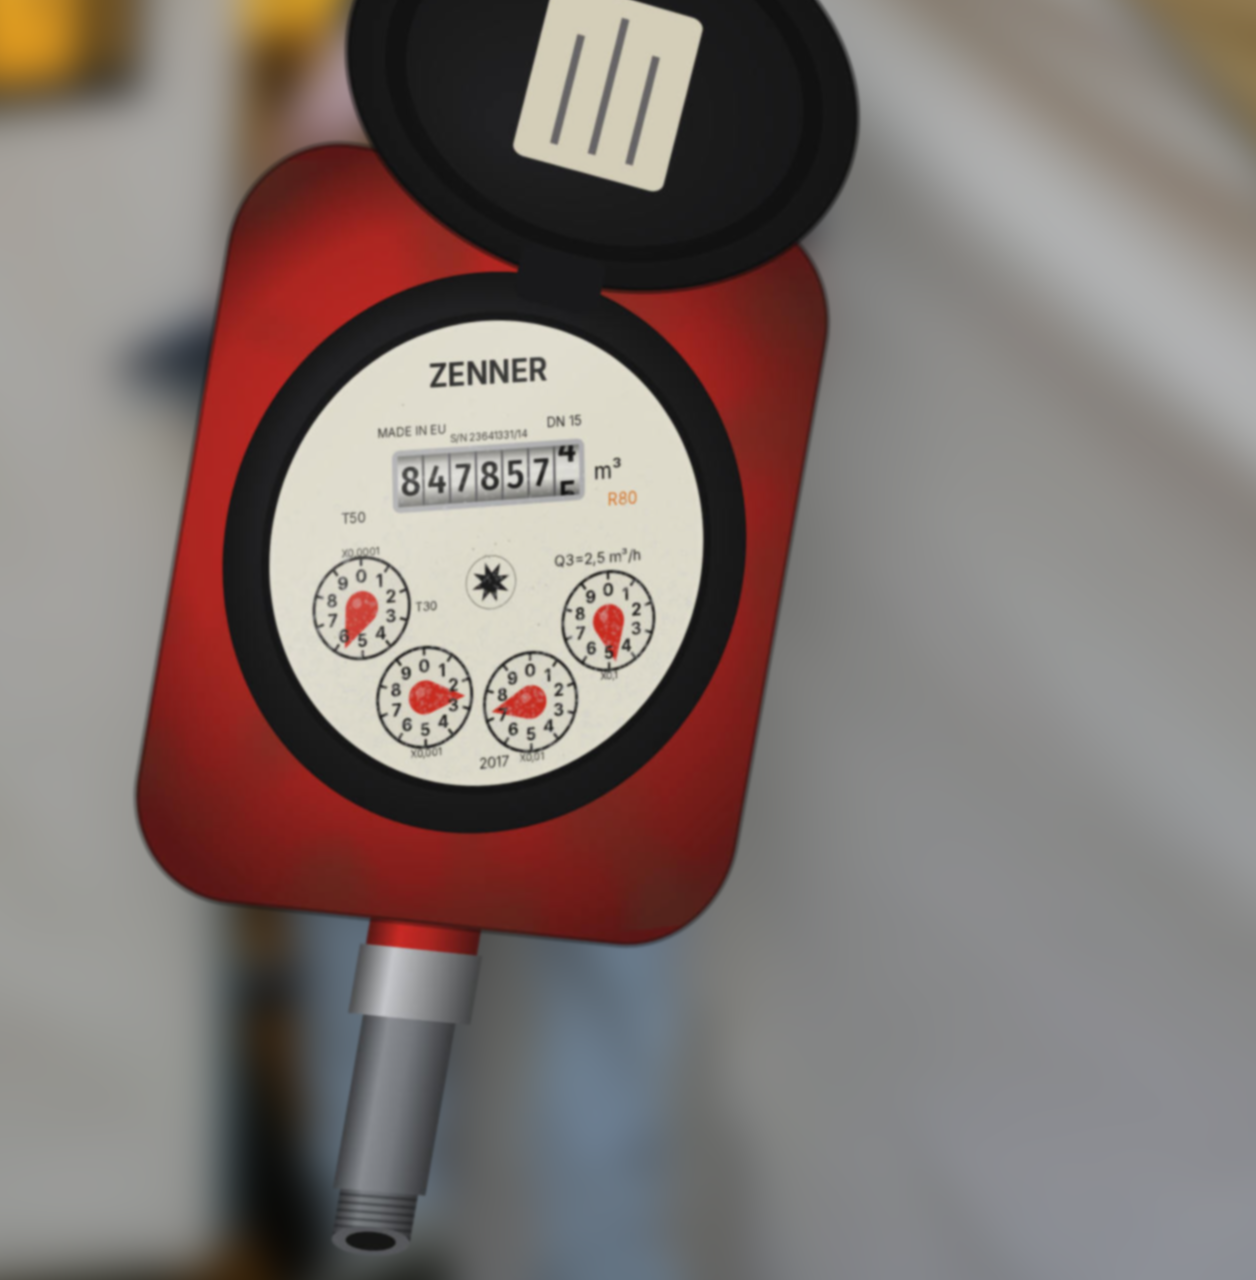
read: 8478574.4725 m³
